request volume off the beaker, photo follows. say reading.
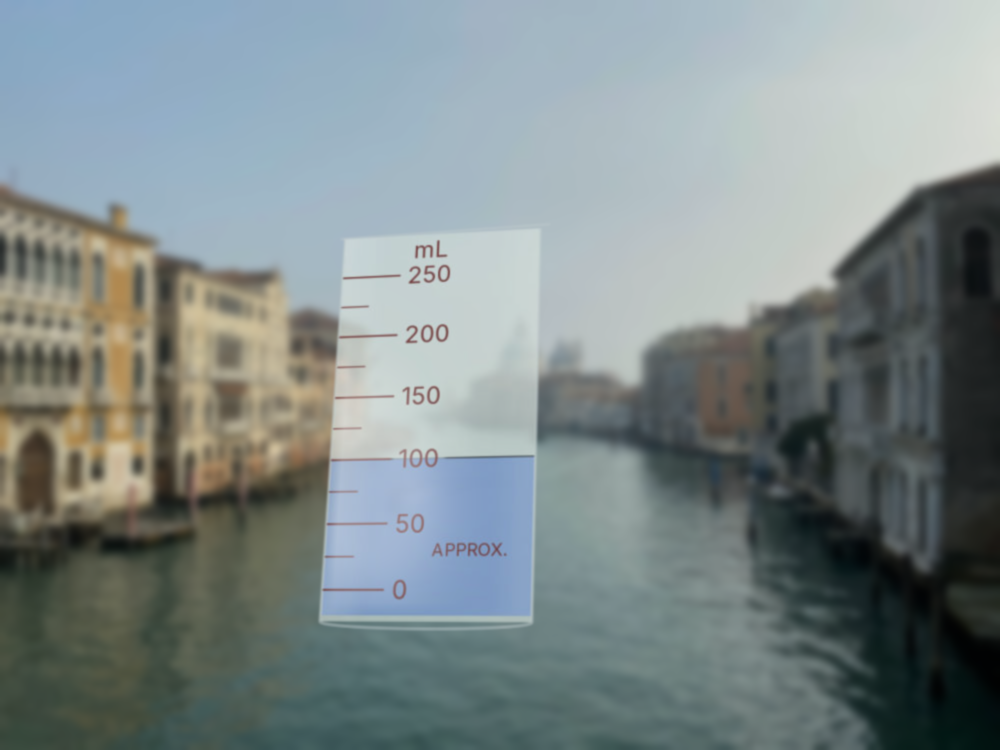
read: 100 mL
